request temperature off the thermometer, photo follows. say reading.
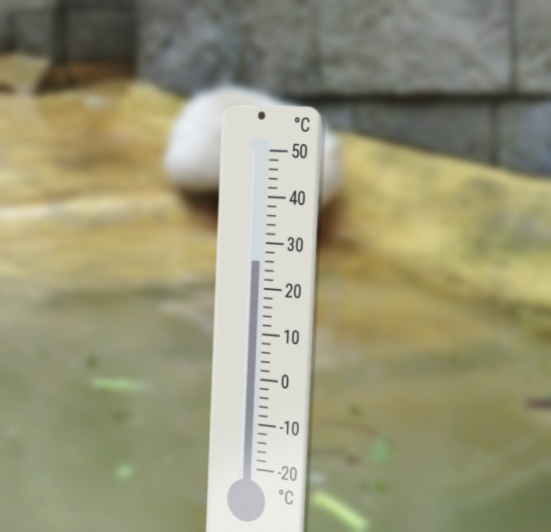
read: 26 °C
